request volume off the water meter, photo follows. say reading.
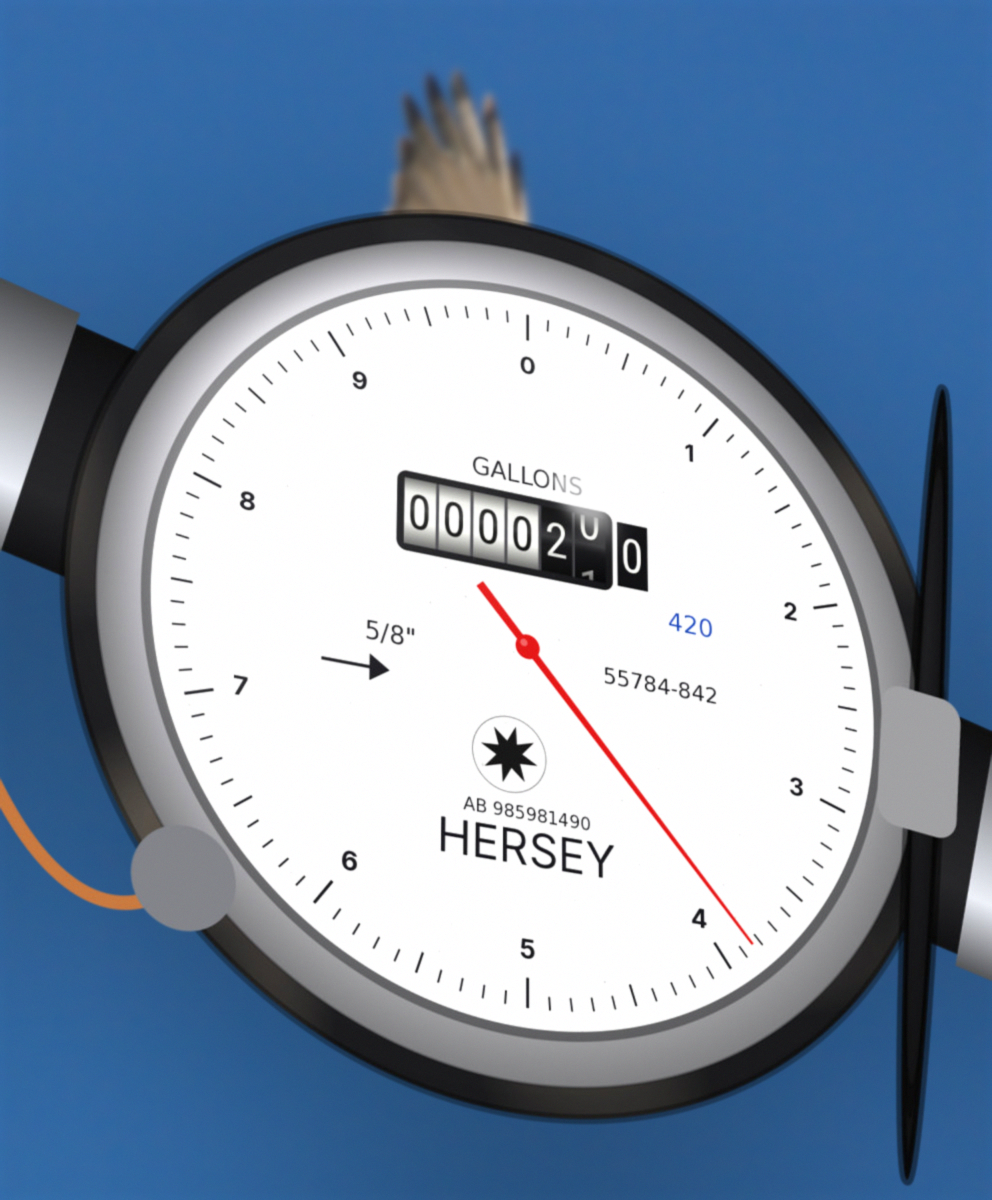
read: 203.8 gal
